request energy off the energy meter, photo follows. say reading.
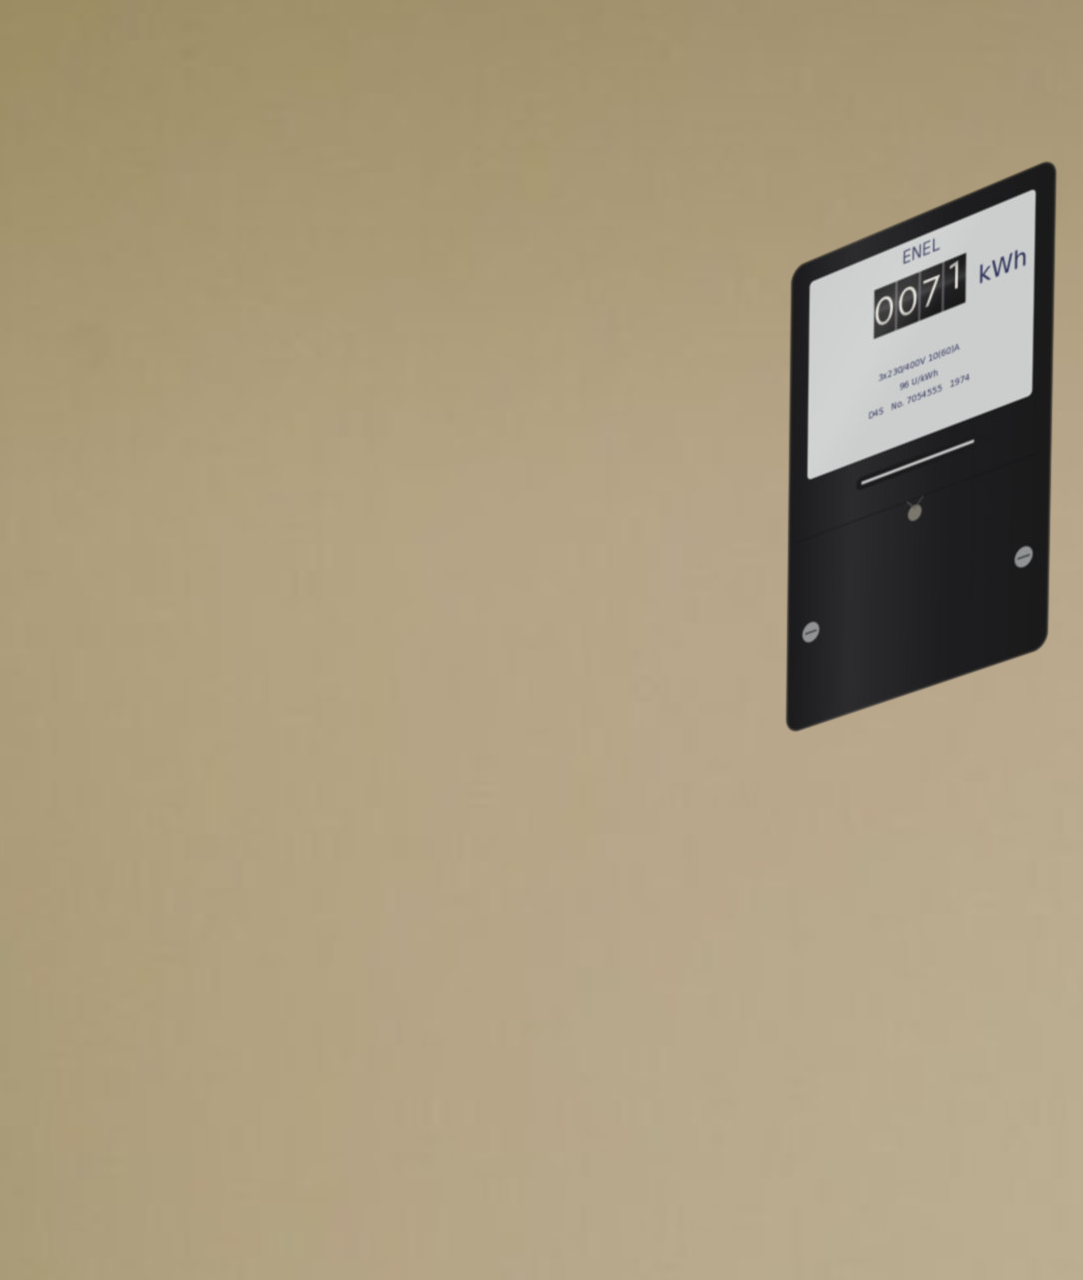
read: 71 kWh
